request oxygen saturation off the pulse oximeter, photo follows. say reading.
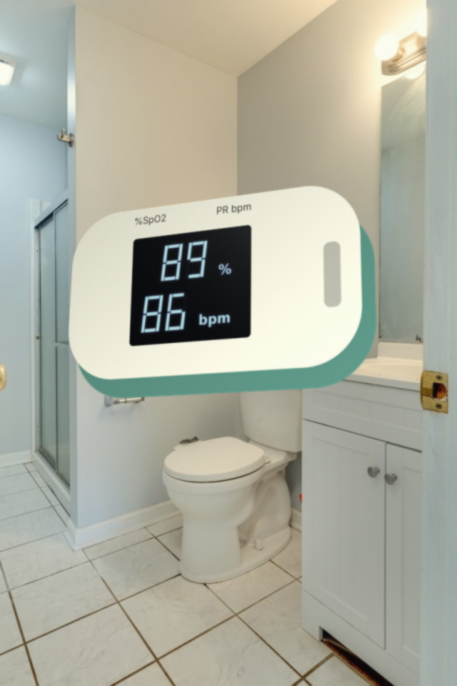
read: 89 %
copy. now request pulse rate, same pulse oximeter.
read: 86 bpm
